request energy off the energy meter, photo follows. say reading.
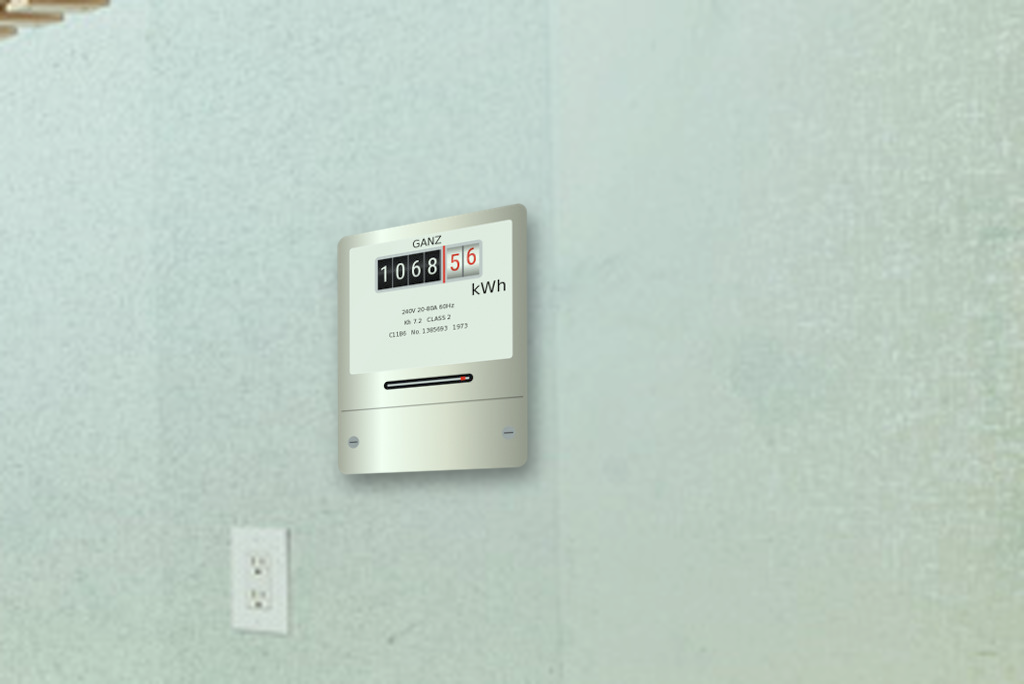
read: 1068.56 kWh
